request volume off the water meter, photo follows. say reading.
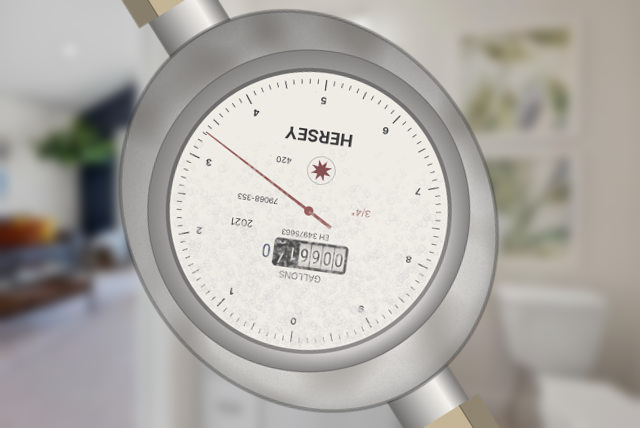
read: 66173.3 gal
